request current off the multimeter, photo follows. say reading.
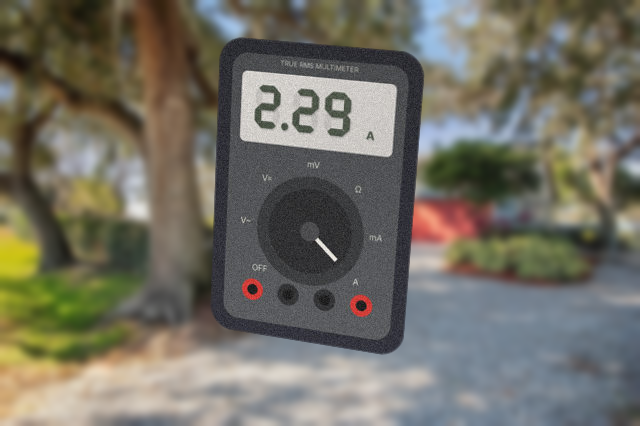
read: 2.29 A
